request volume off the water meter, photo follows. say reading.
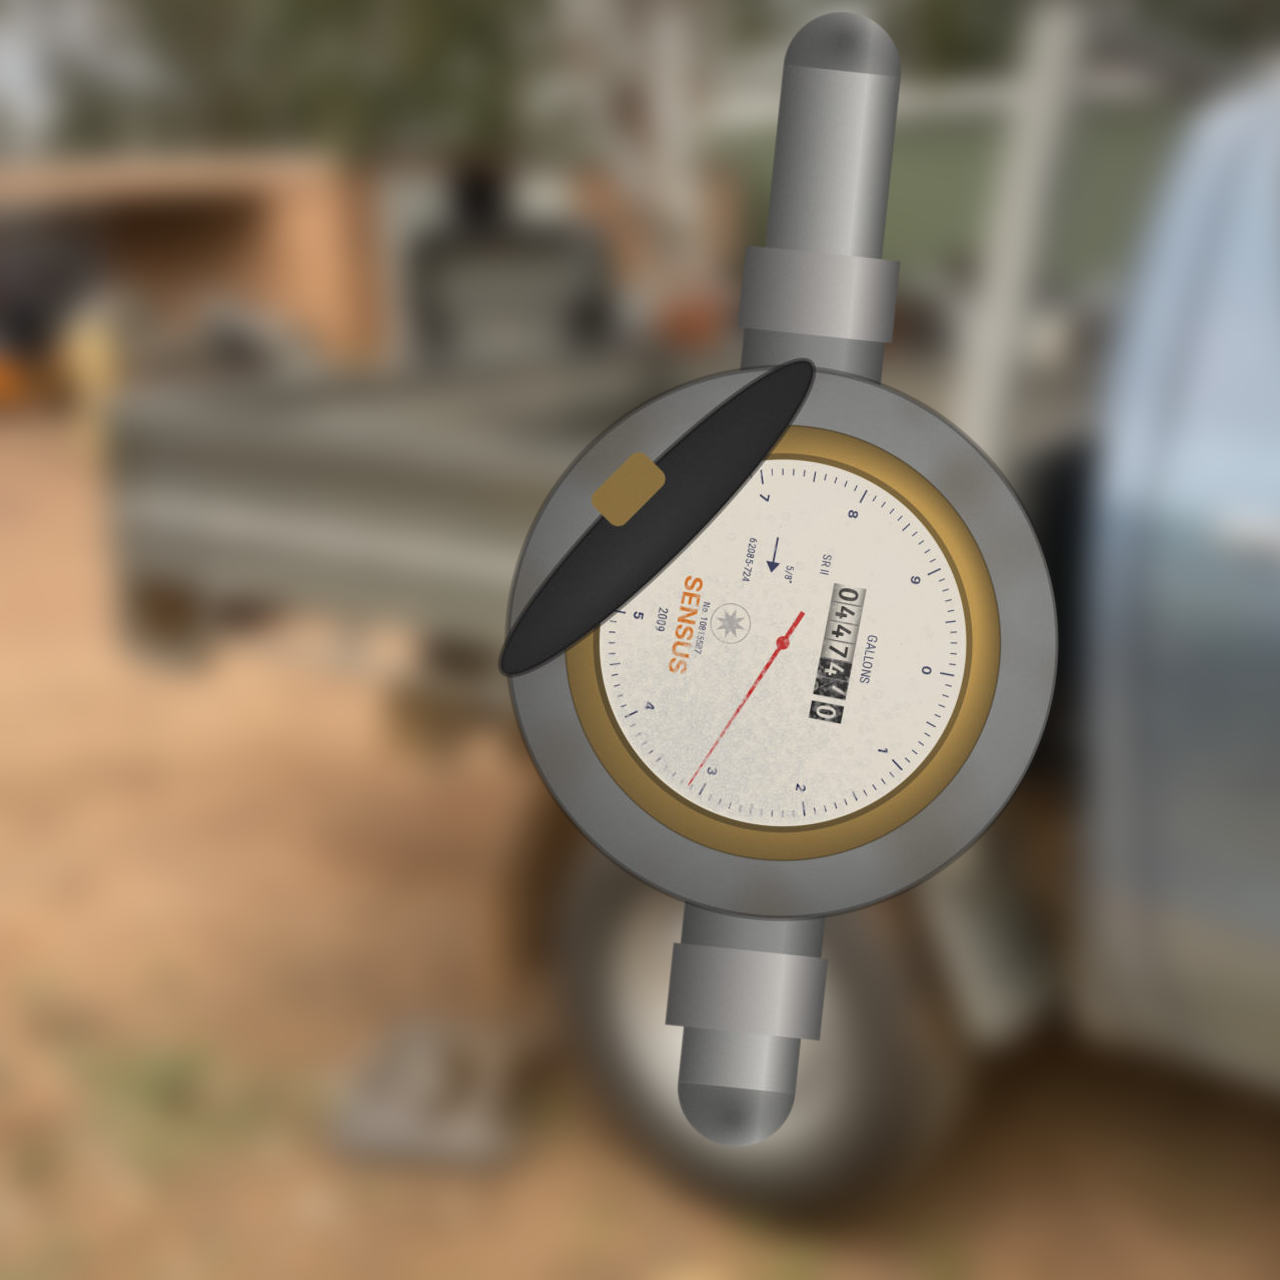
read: 447473.1 gal
